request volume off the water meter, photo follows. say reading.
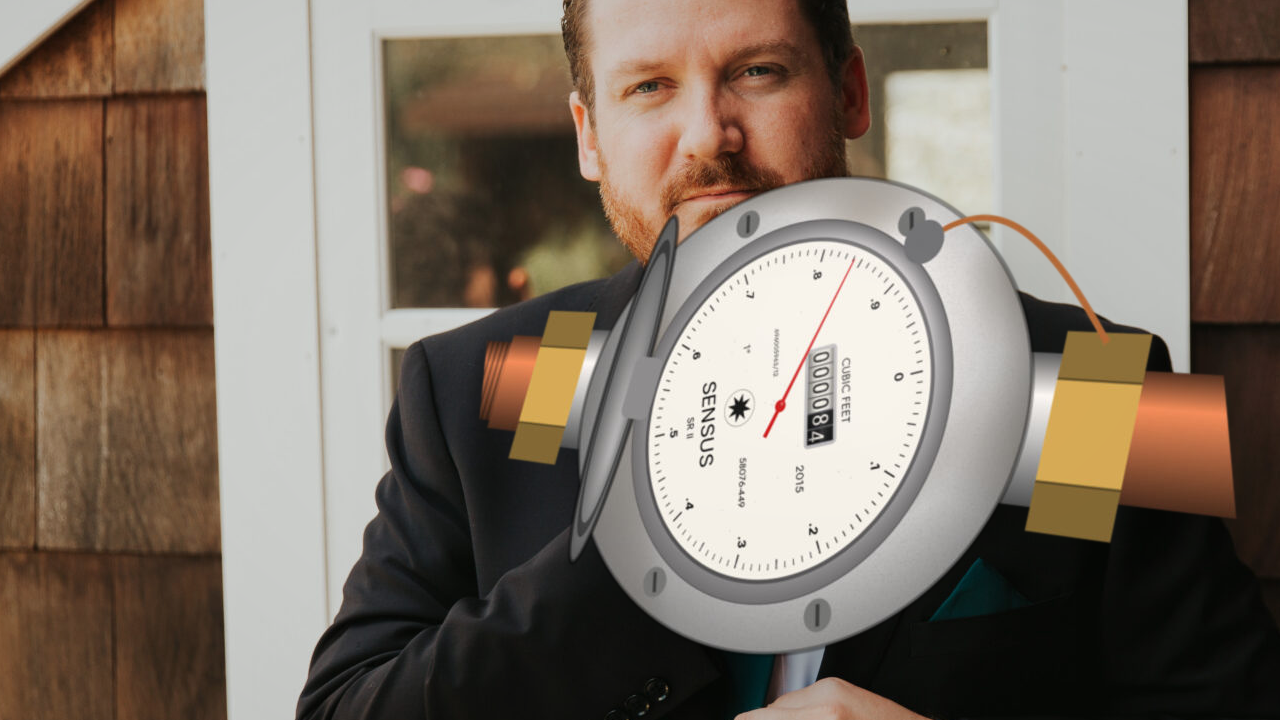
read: 83.84 ft³
